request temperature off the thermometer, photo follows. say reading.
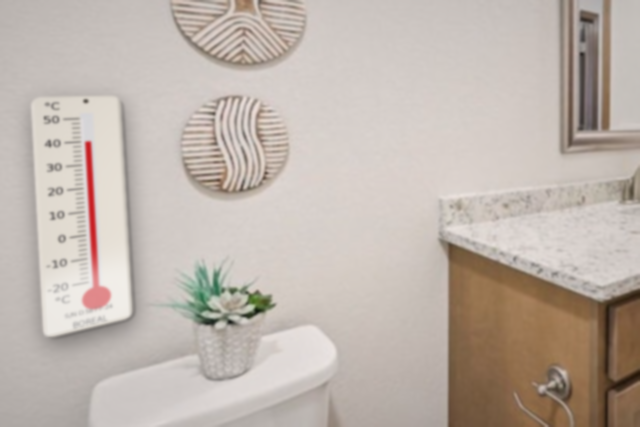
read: 40 °C
